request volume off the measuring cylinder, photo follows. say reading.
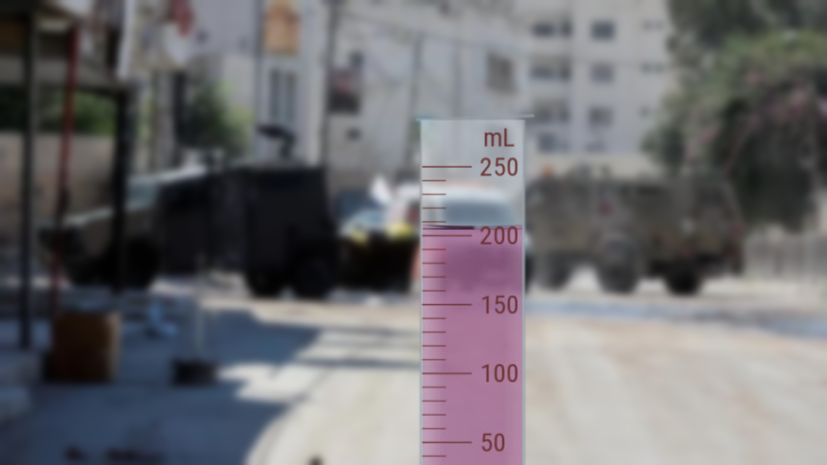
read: 205 mL
